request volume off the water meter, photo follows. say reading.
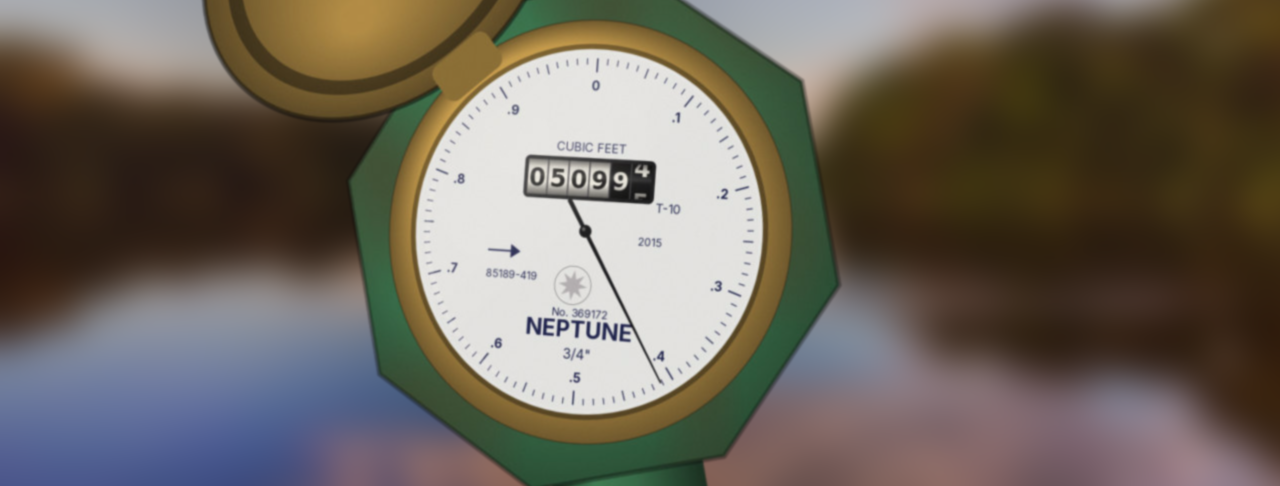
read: 50994.41 ft³
